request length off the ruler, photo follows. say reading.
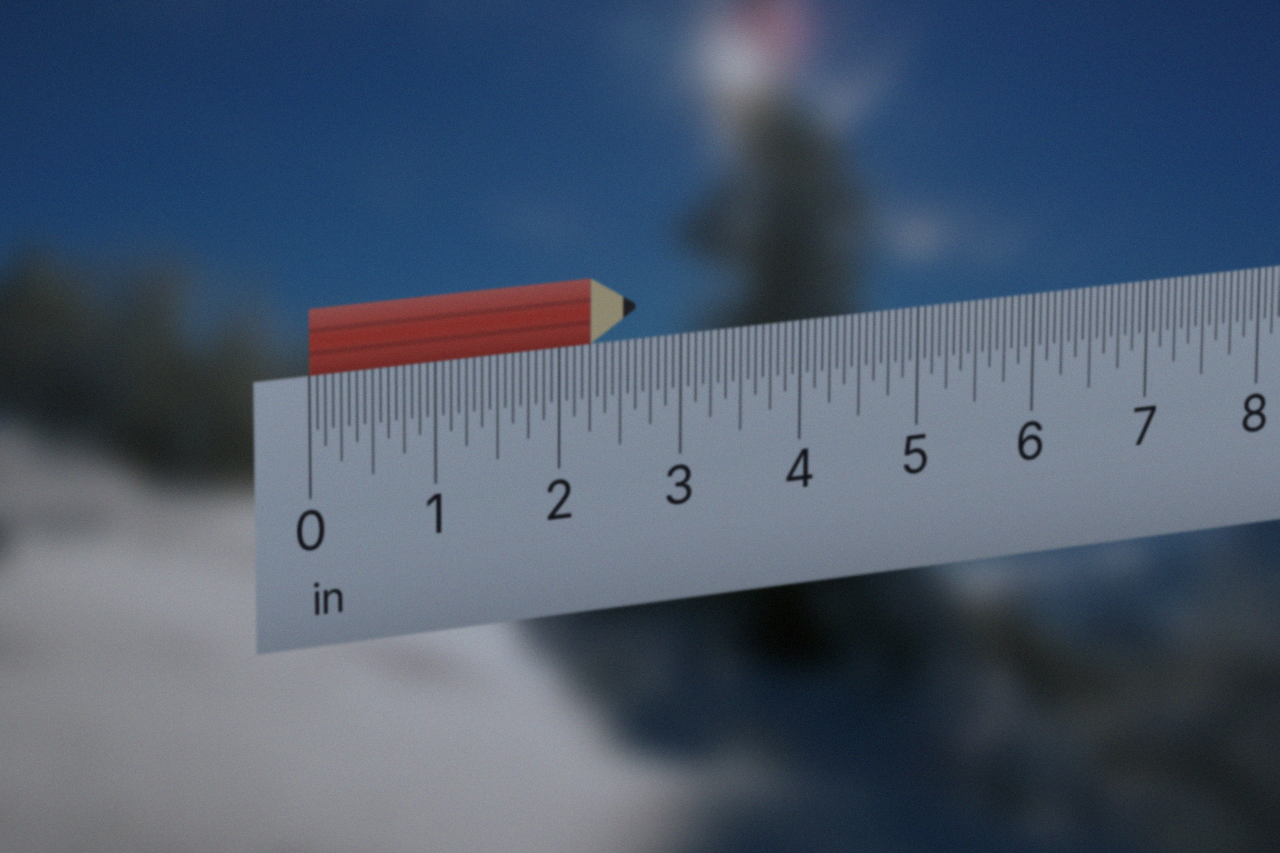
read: 2.625 in
